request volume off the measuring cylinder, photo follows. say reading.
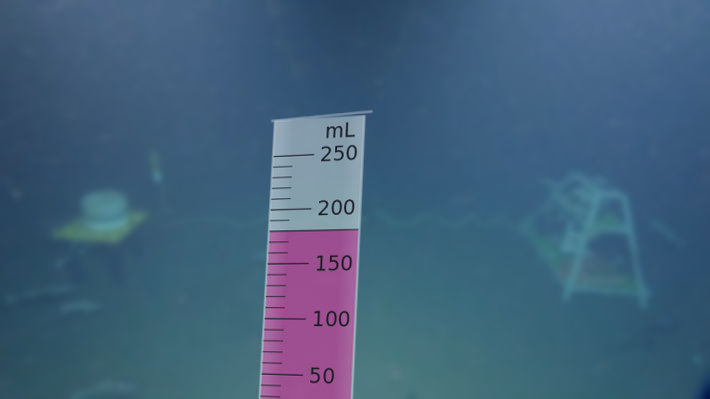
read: 180 mL
